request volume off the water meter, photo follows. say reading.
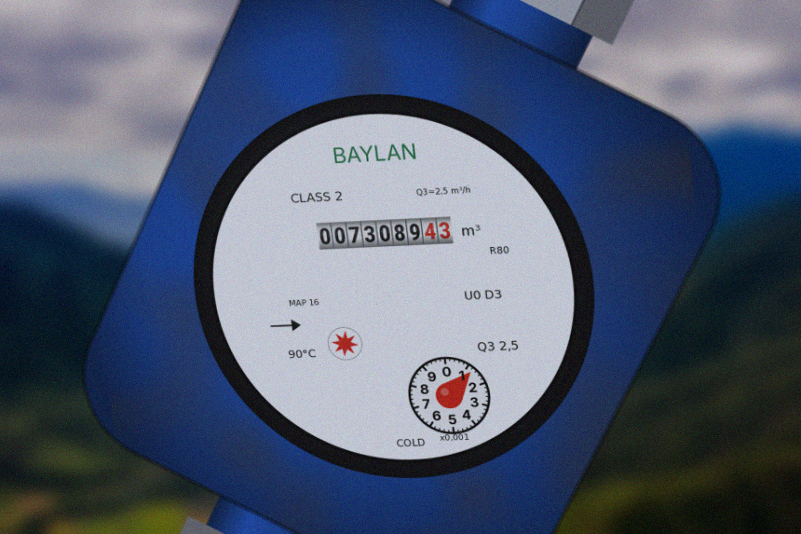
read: 73089.431 m³
